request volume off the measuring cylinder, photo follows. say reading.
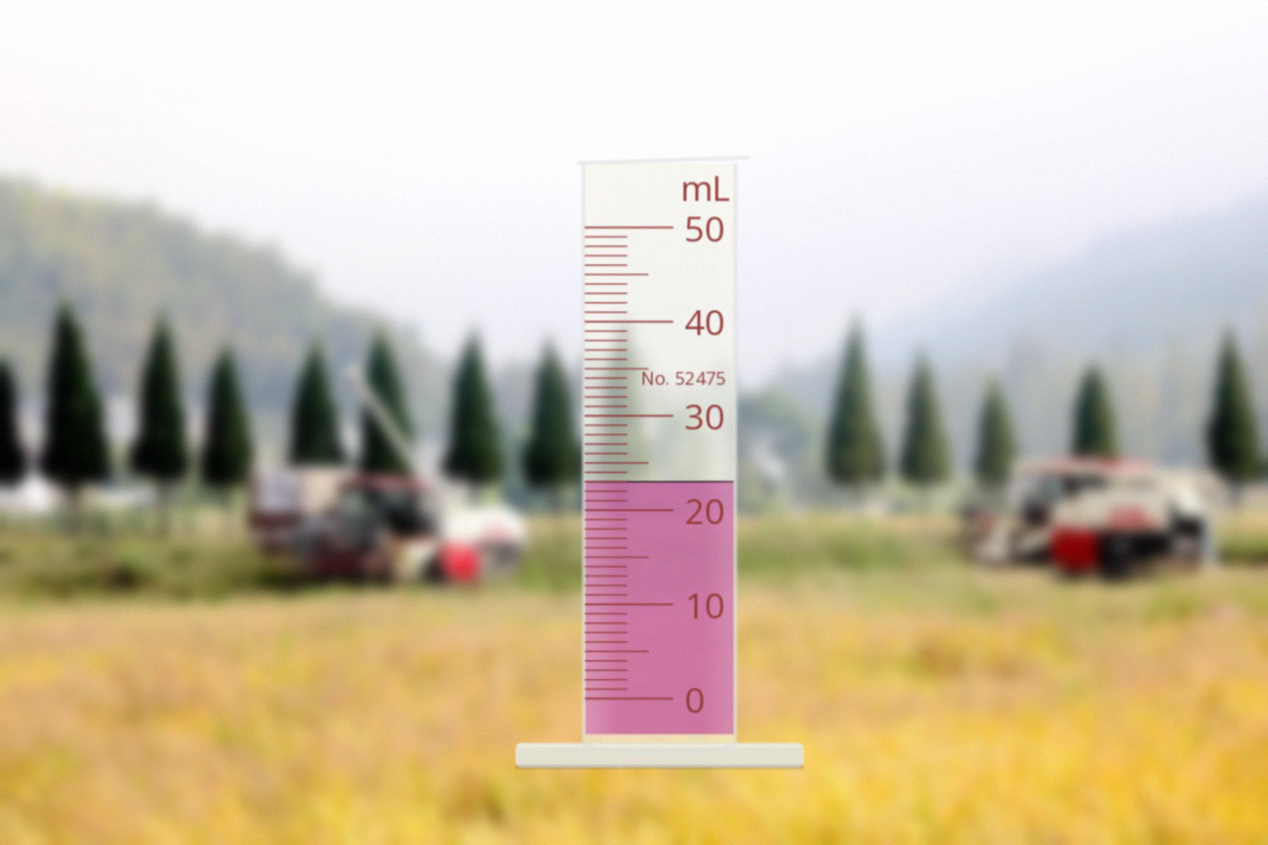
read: 23 mL
